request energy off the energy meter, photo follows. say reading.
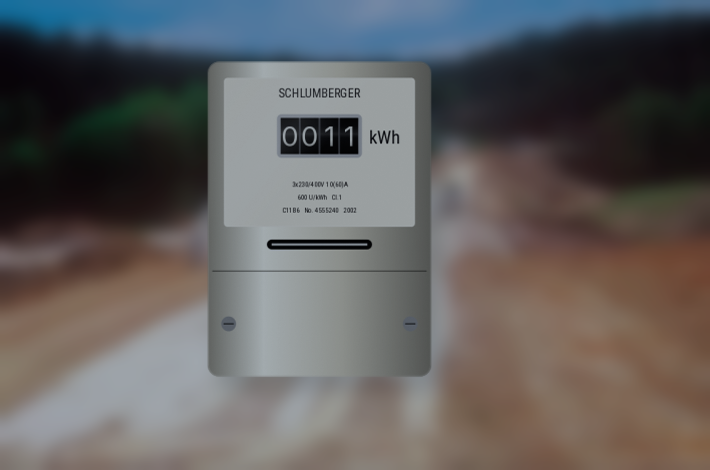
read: 11 kWh
